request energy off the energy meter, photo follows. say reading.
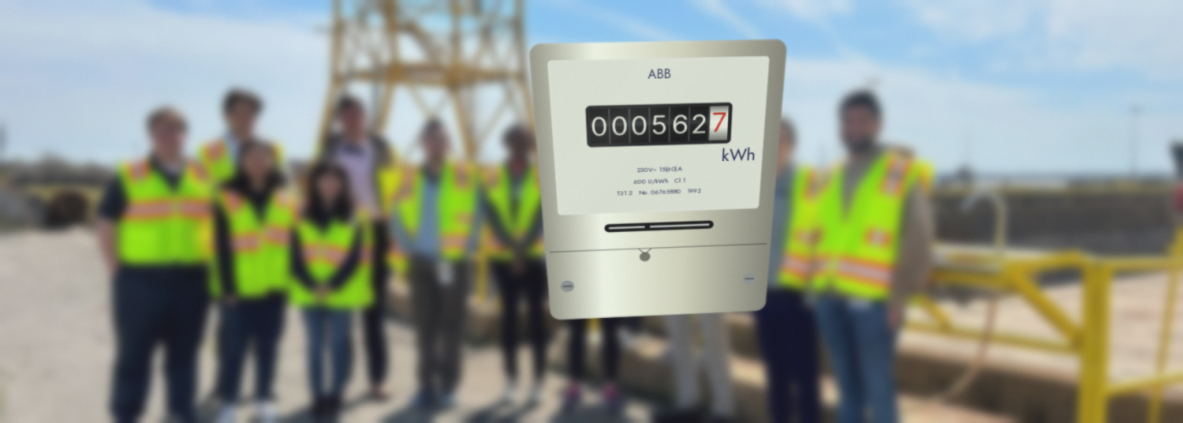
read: 562.7 kWh
